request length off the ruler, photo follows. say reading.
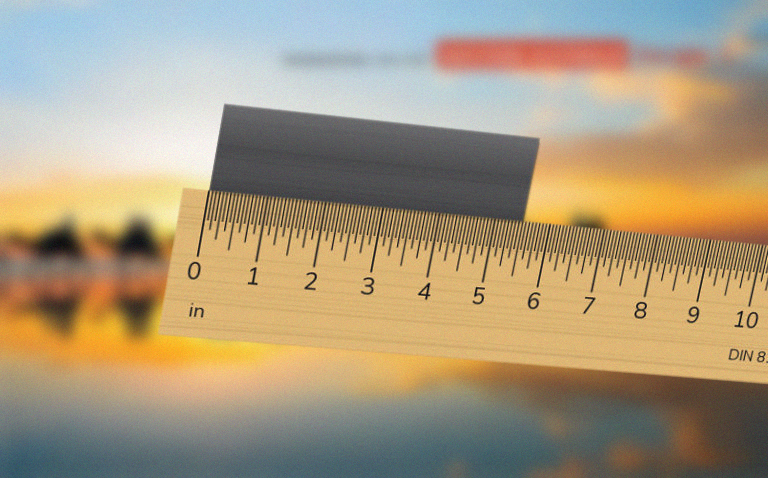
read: 5.5 in
